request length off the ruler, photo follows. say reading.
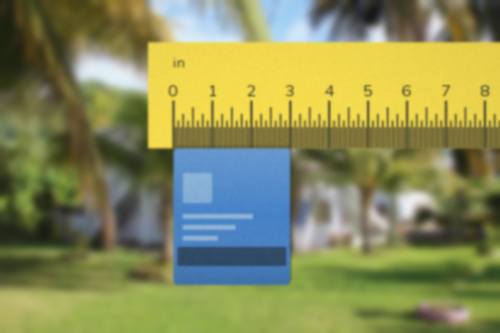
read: 3 in
